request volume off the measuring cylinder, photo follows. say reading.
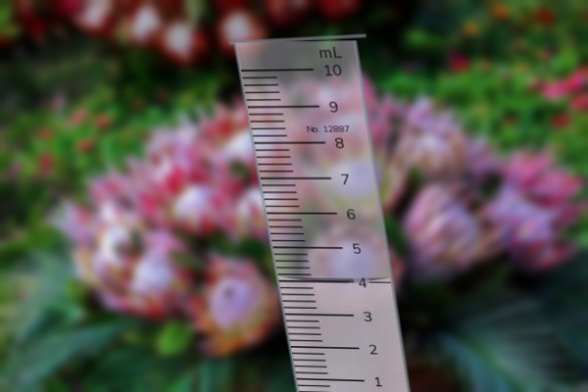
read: 4 mL
